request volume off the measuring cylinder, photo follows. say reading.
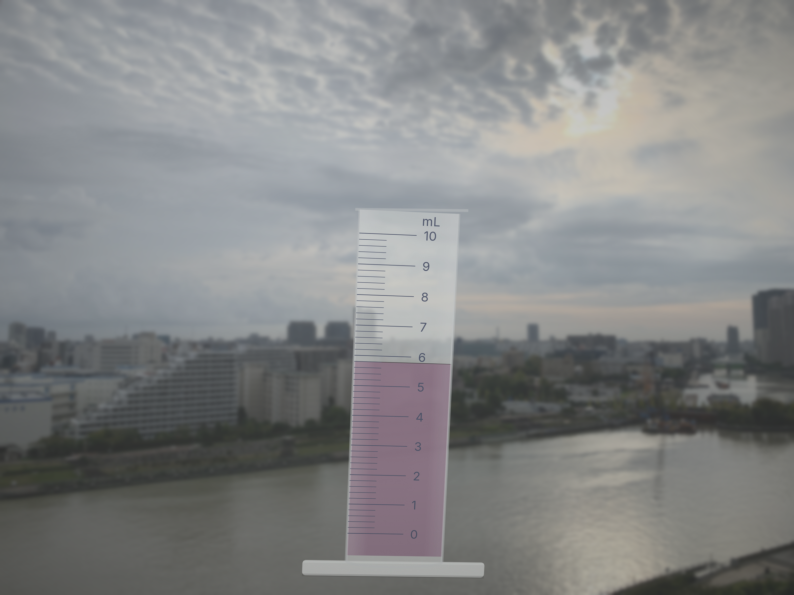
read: 5.8 mL
